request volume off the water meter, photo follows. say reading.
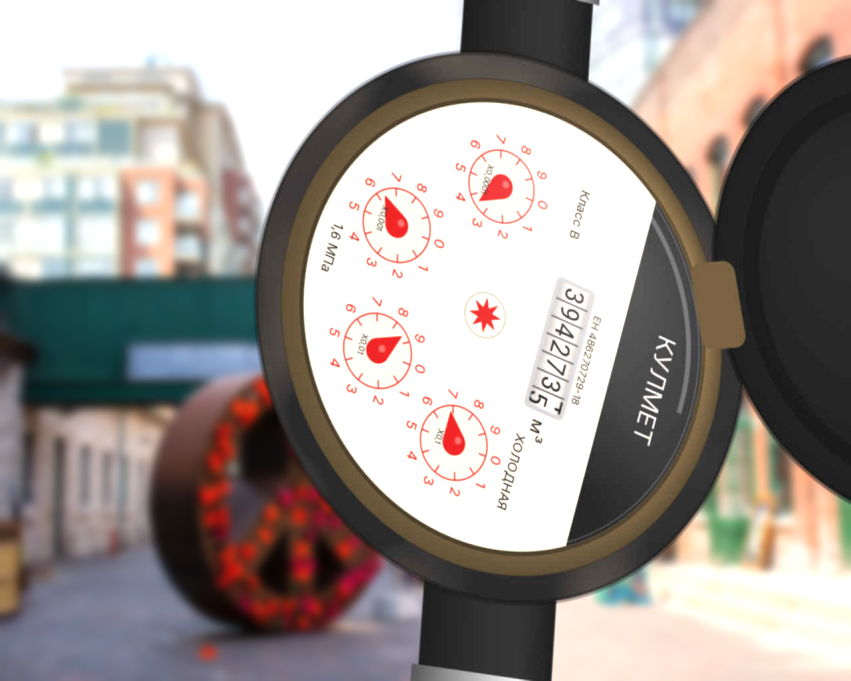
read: 3942734.6863 m³
